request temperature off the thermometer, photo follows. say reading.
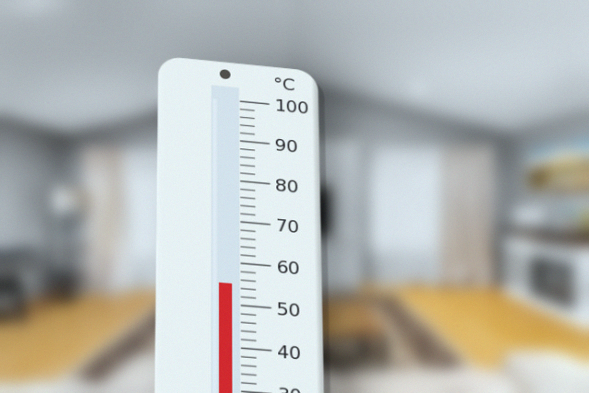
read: 55 °C
